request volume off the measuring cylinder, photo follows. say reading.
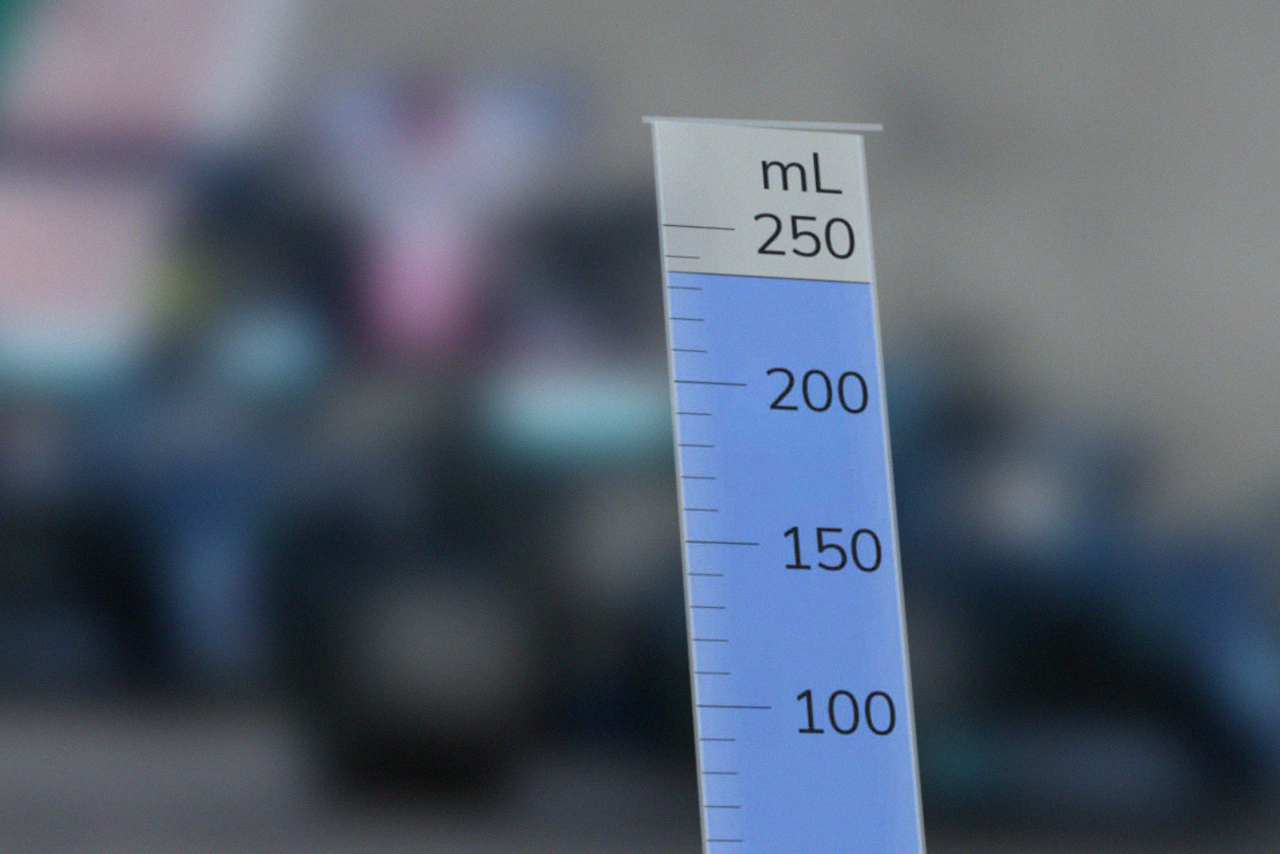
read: 235 mL
